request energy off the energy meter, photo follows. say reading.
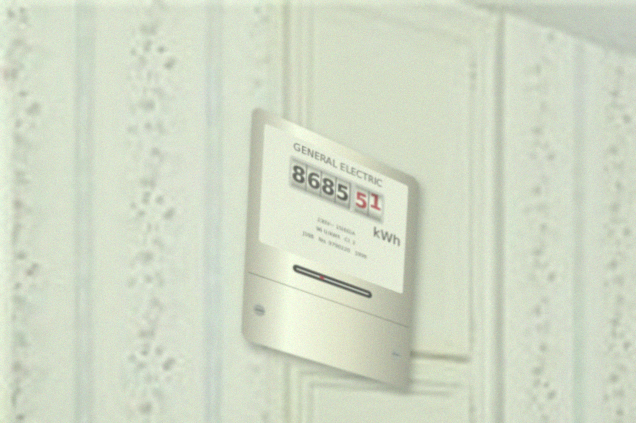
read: 8685.51 kWh
